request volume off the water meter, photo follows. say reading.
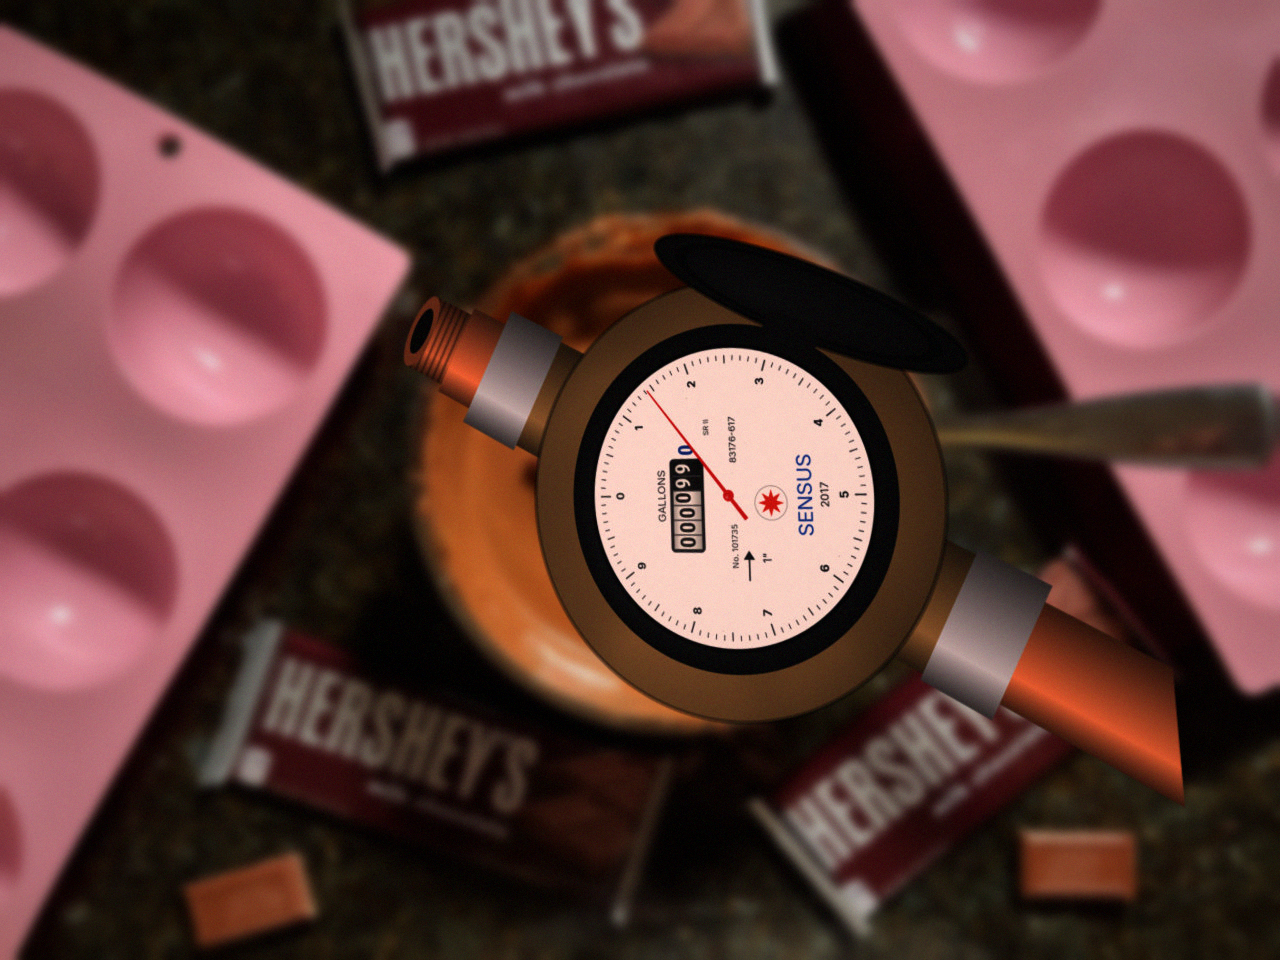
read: 991.4 gal
